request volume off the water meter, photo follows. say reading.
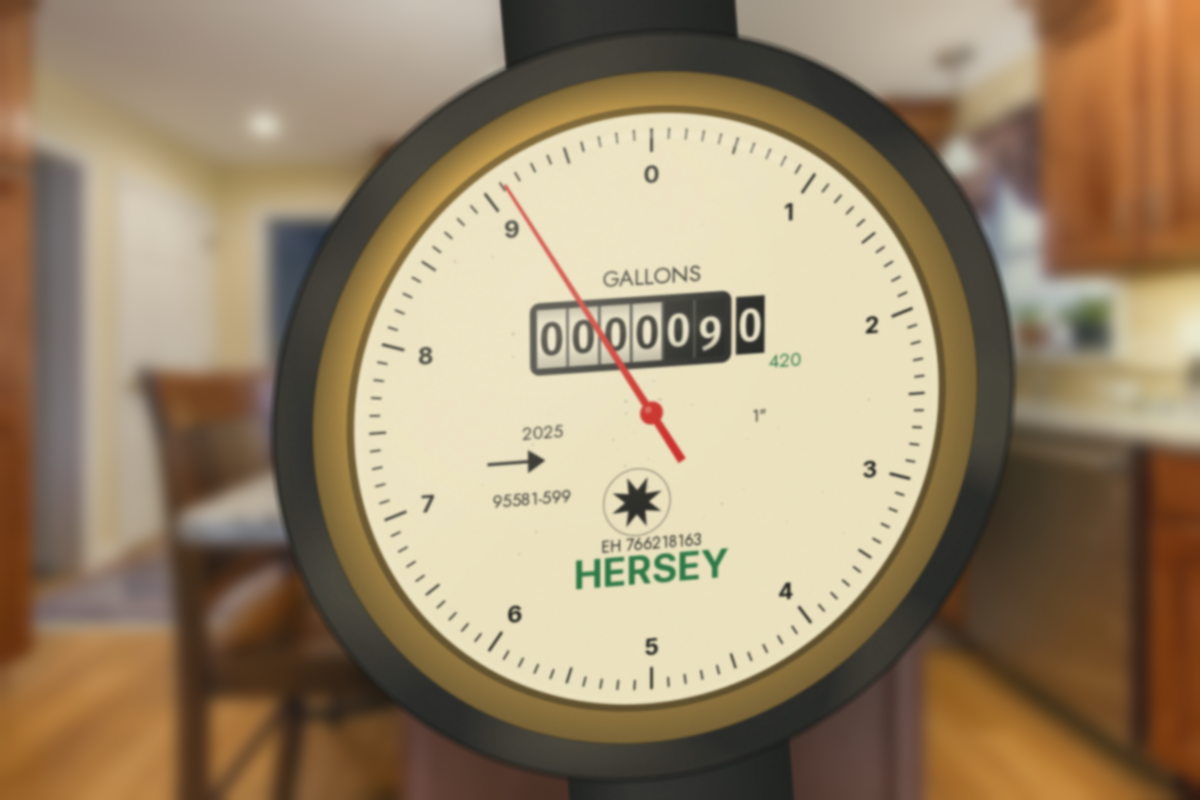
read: 89.1 gal
